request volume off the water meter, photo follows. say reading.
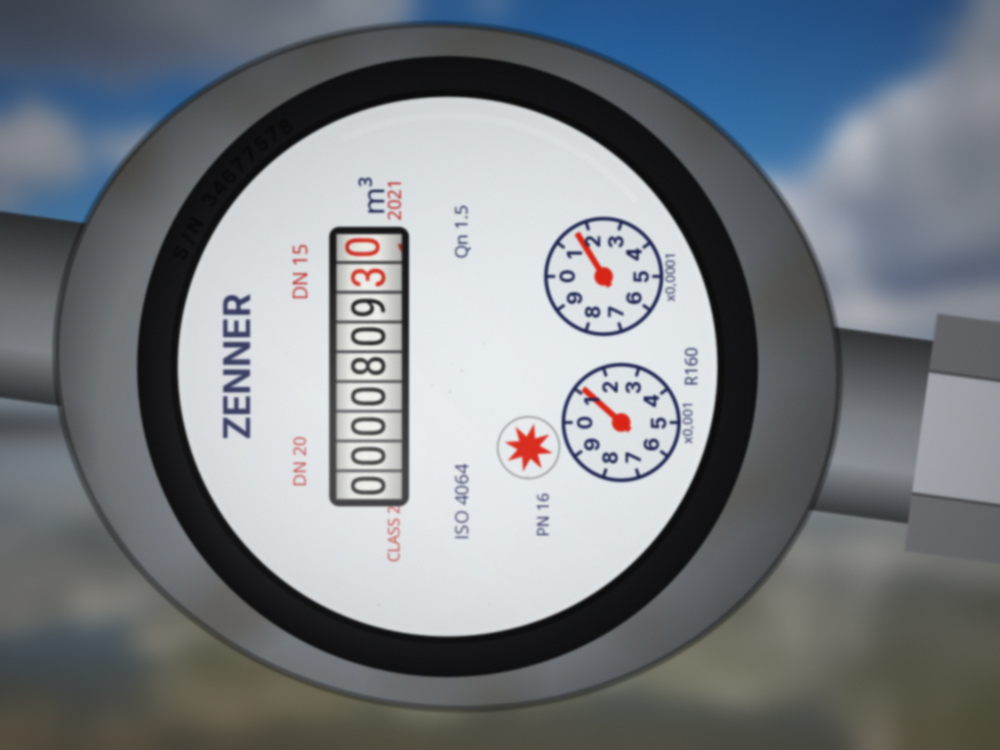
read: 809.3011 m³
